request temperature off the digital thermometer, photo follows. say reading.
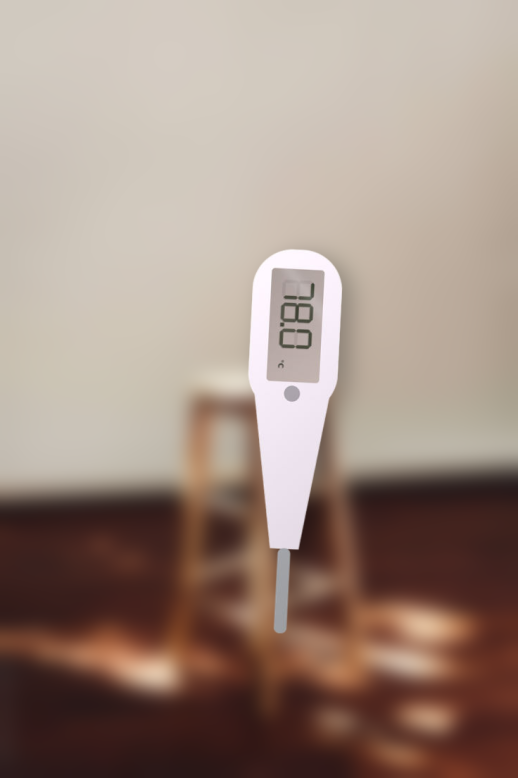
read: 78.0 °C
